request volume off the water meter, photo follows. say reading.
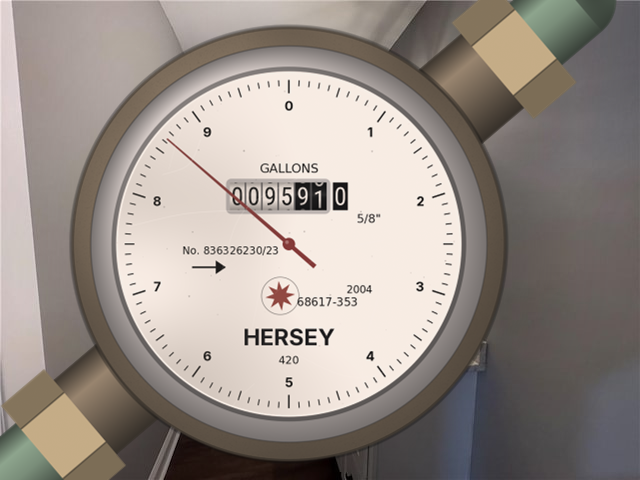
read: 95908.6 gal
